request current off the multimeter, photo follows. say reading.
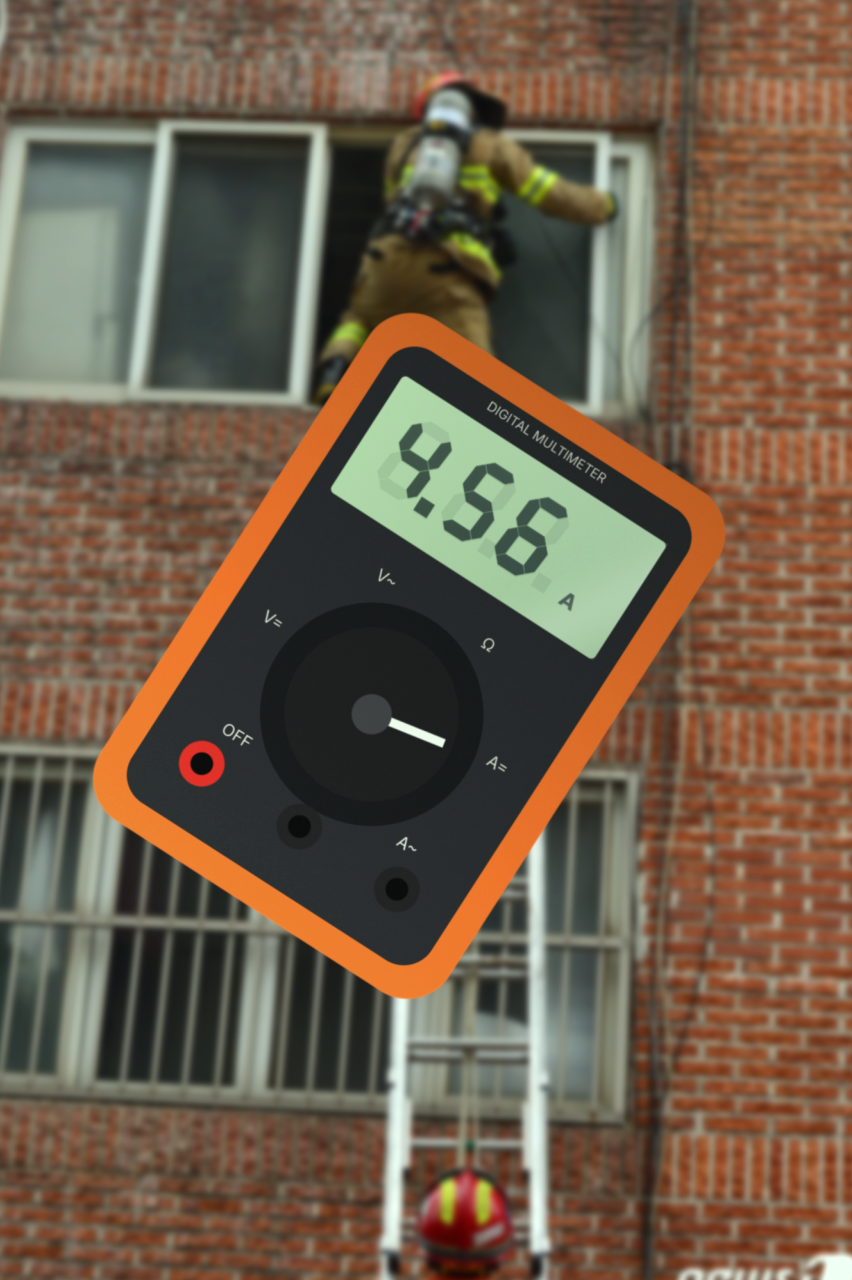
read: 4.56 A
